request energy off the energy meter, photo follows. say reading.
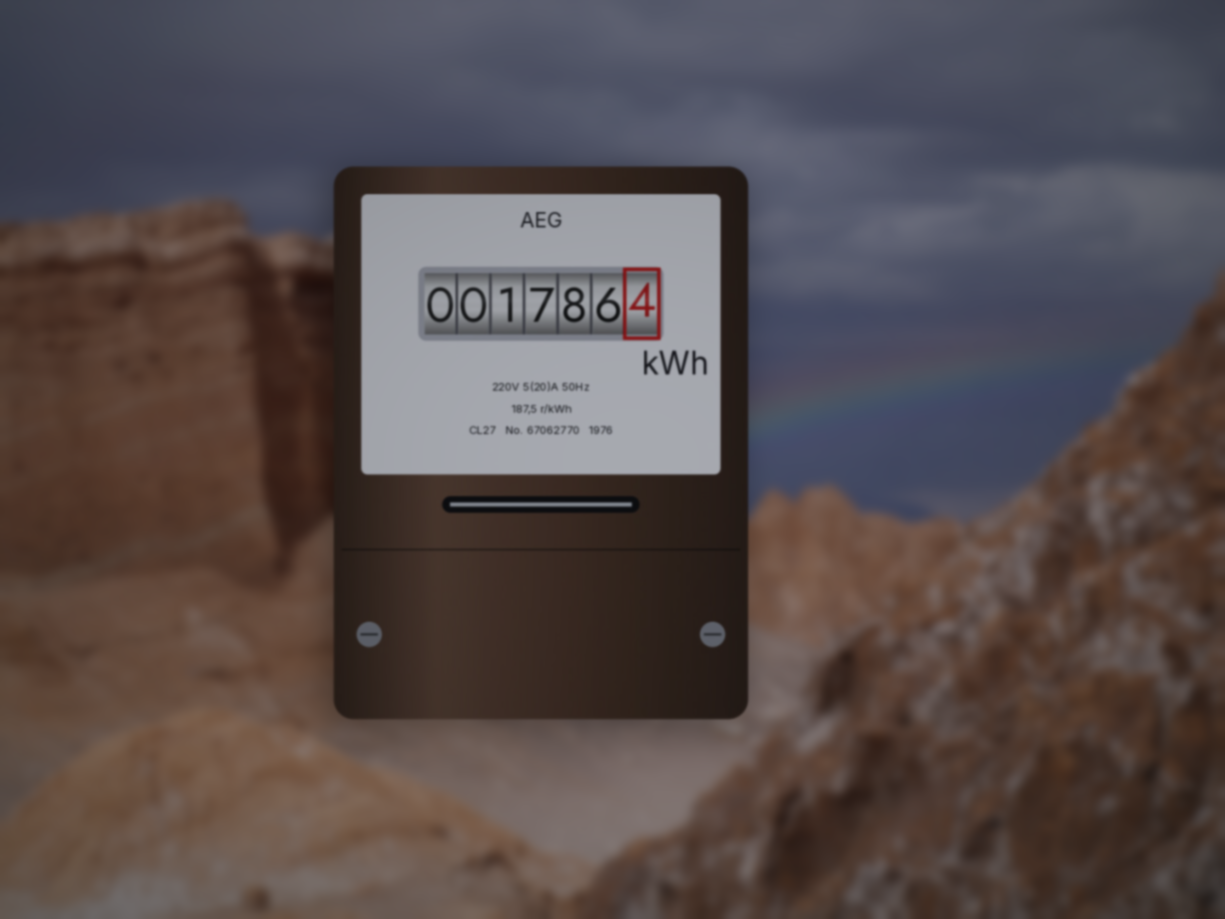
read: 1786.4 kWh
